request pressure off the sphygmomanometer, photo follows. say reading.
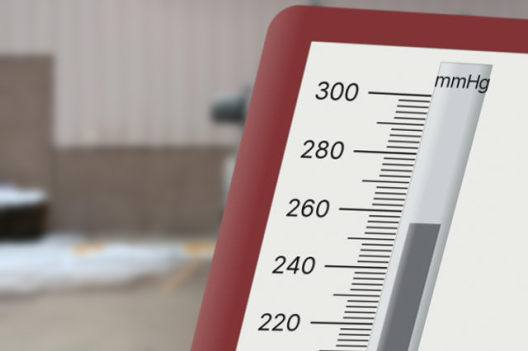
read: 256 mmHg
